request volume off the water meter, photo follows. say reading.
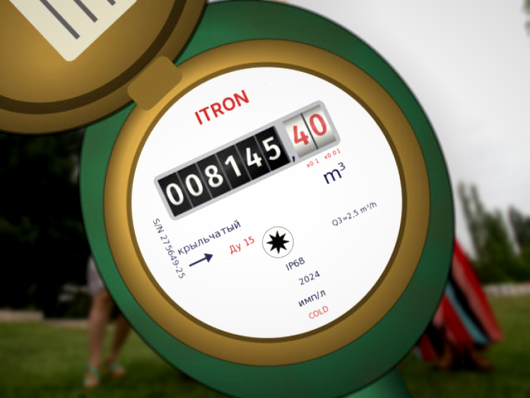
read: 8145.40 m³
